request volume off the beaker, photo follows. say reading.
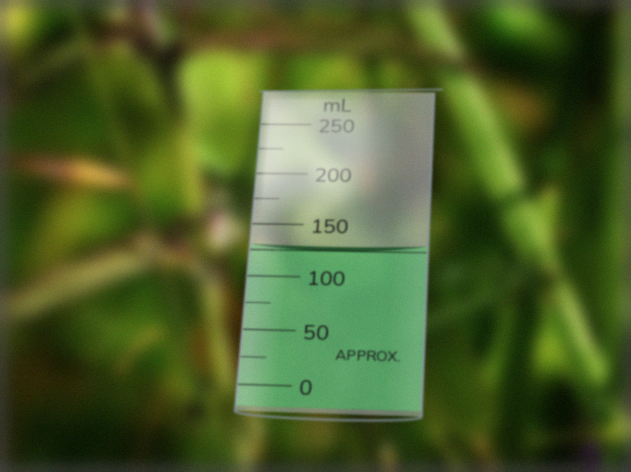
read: 125 mL
